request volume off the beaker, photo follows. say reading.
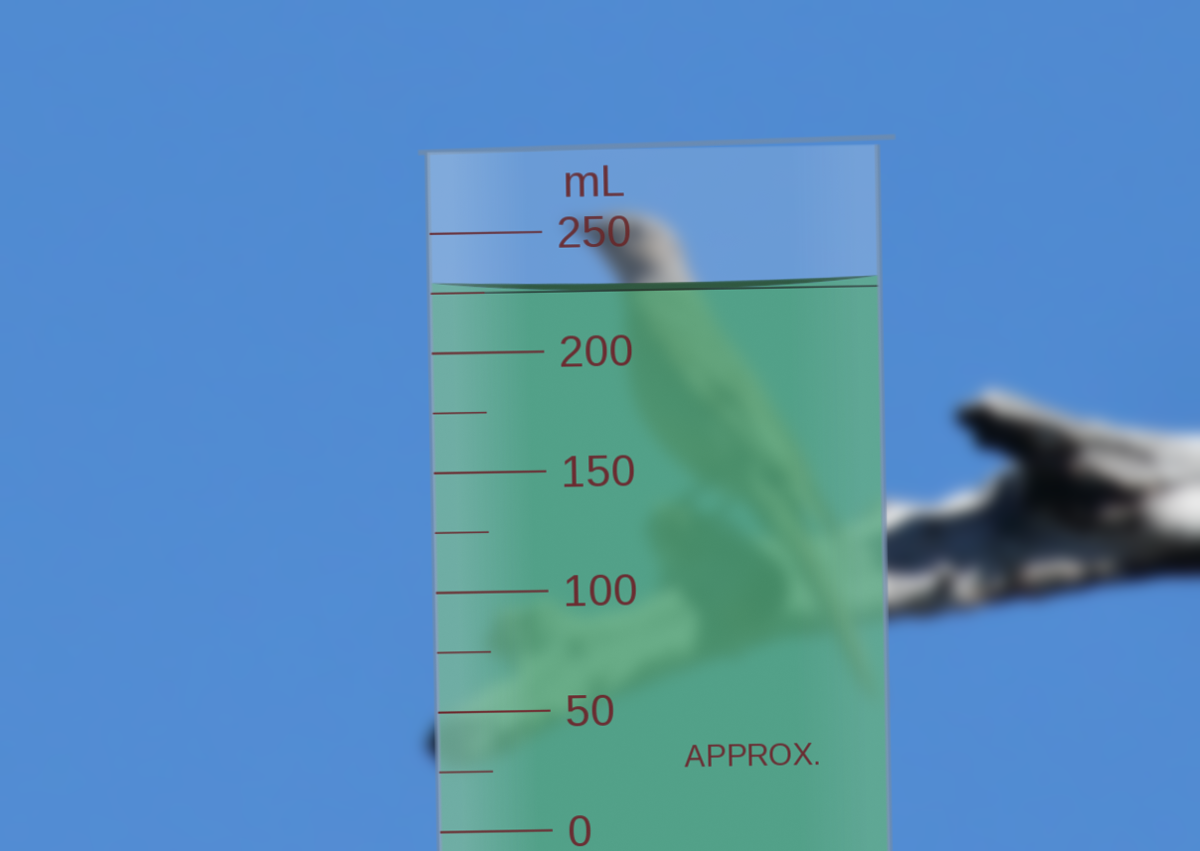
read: 225 mL
